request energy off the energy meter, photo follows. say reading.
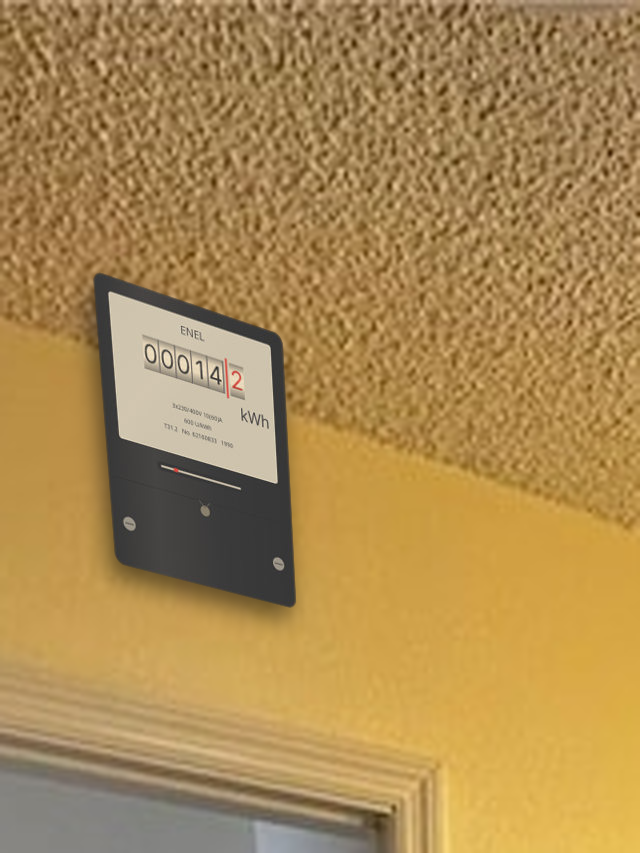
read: 14.2 kWh
